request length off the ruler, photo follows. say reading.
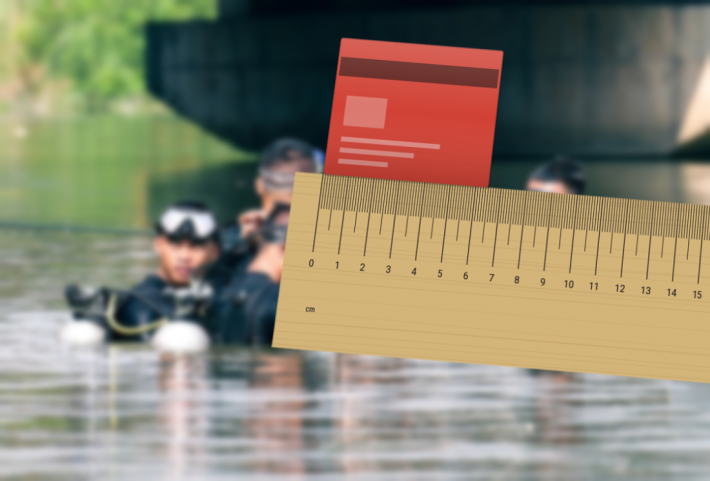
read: 6.5 cm
